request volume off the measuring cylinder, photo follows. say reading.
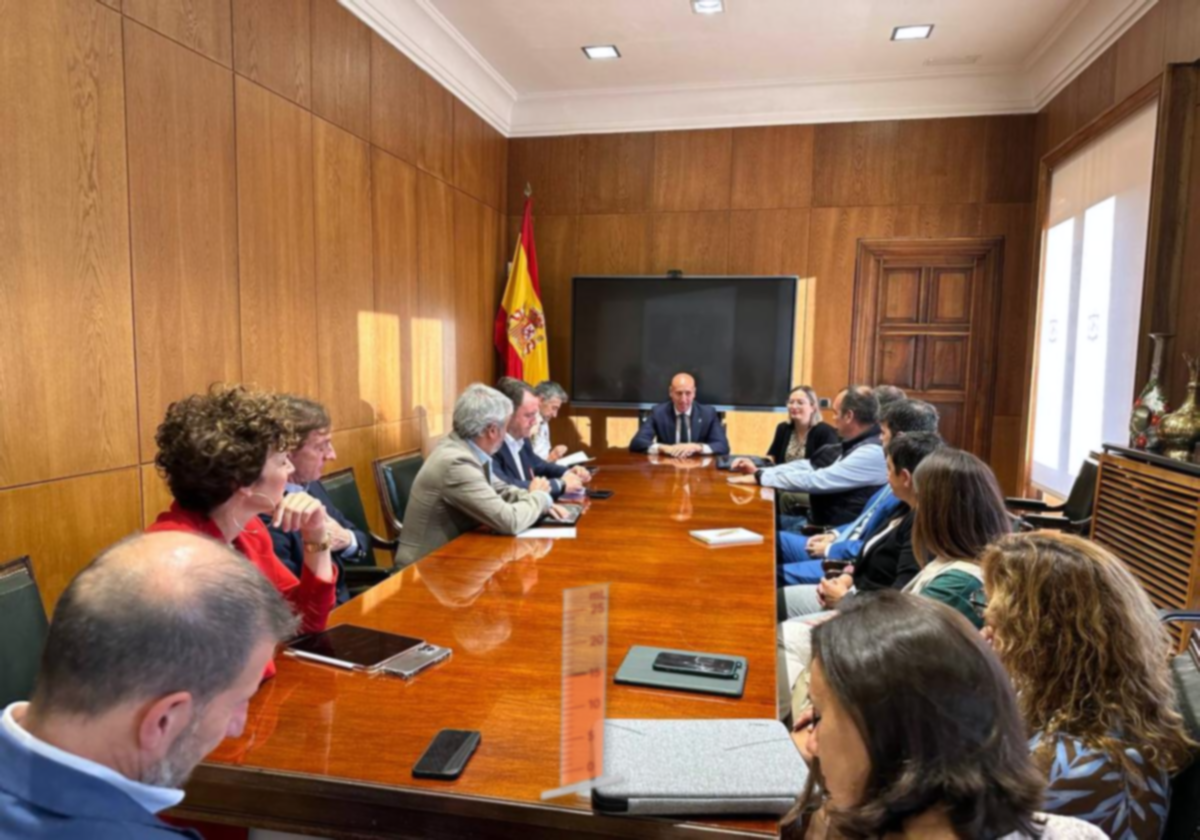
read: 15 mL
